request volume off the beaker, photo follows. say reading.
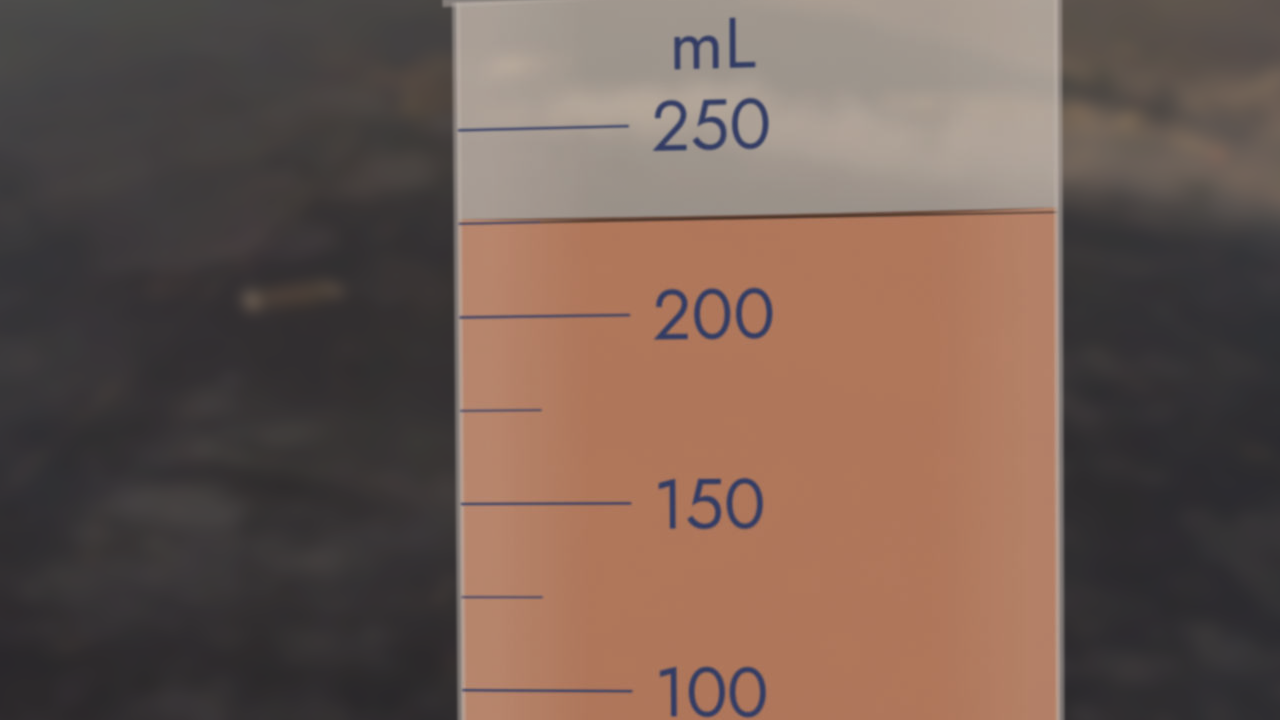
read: 225 mL
